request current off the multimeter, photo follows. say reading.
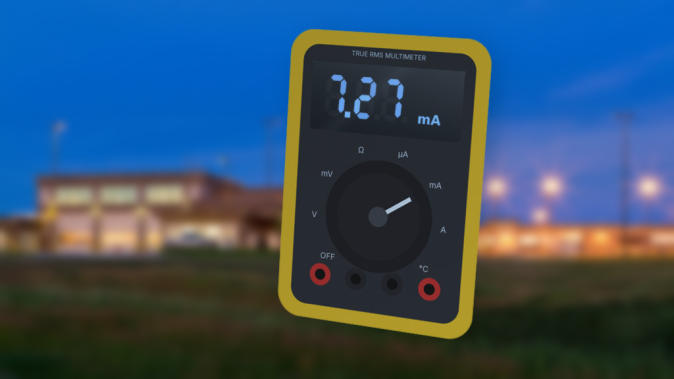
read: 7.27 mA
